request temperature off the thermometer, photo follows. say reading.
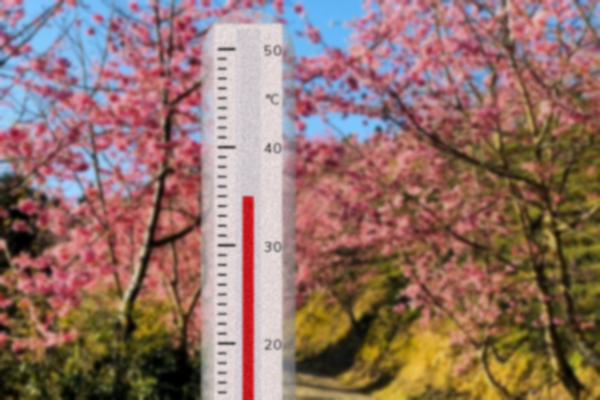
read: 35 °C
